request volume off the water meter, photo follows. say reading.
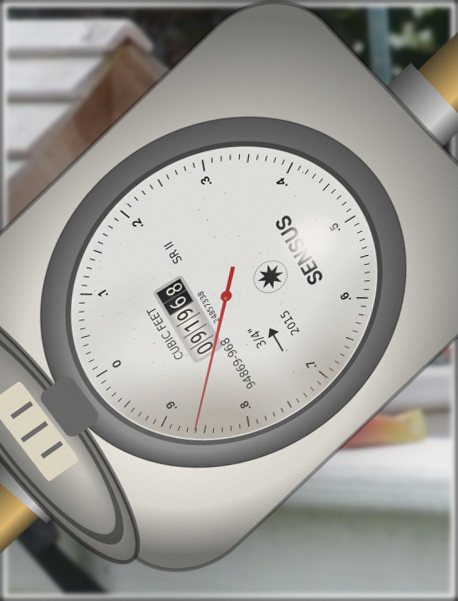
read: 91967.86 ft³
